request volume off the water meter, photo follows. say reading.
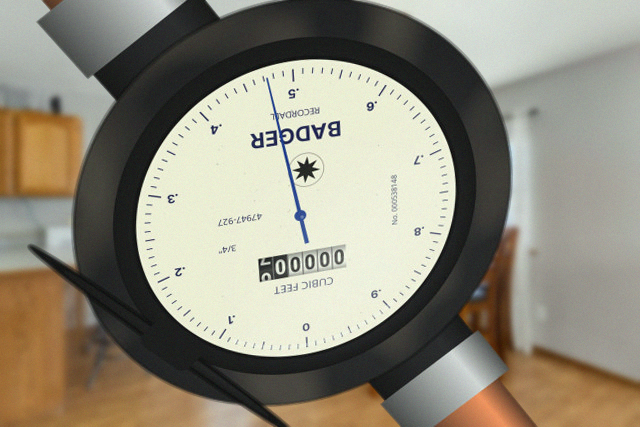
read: 6.47 ft³
